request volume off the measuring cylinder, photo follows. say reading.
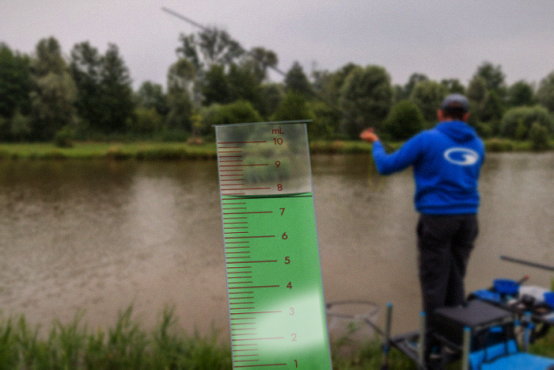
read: 7.6 mL
